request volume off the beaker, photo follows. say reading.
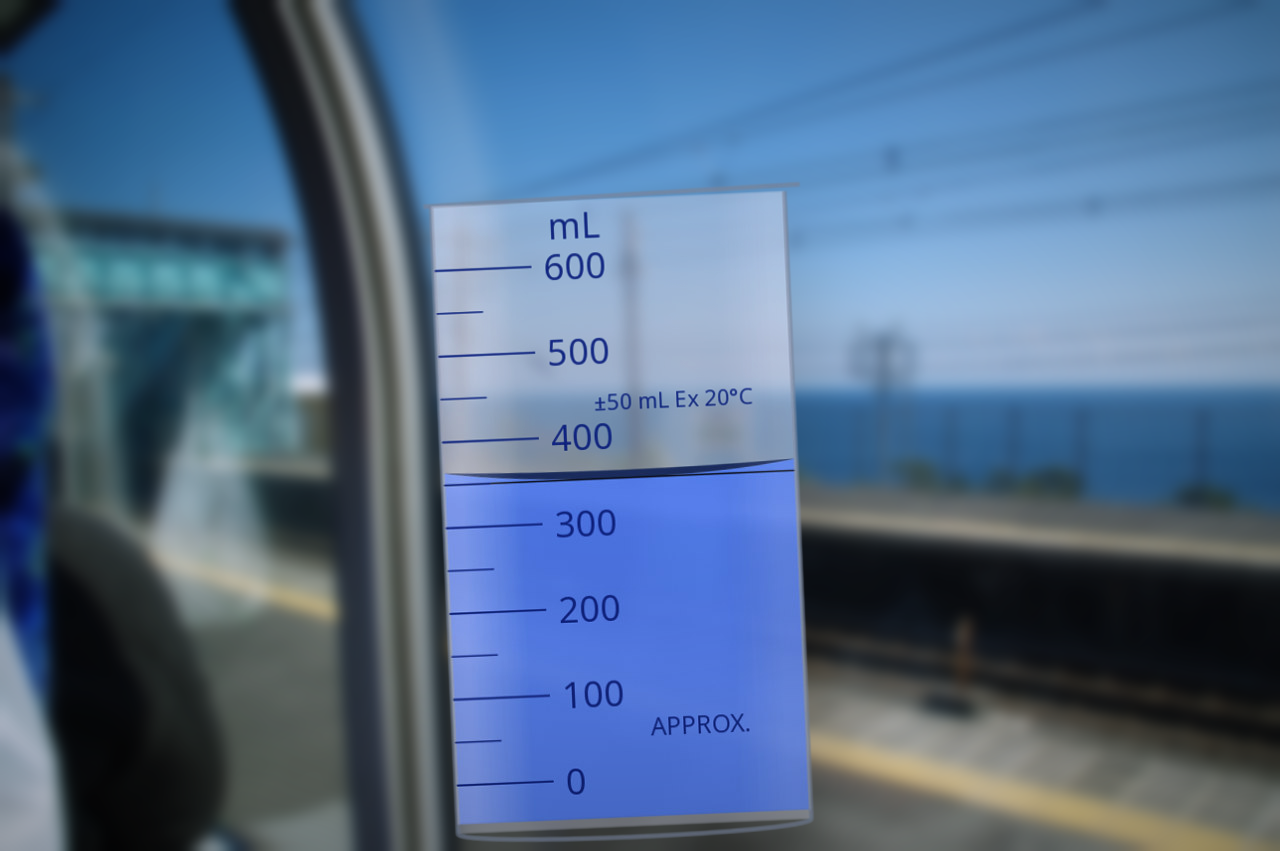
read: 350 mL
